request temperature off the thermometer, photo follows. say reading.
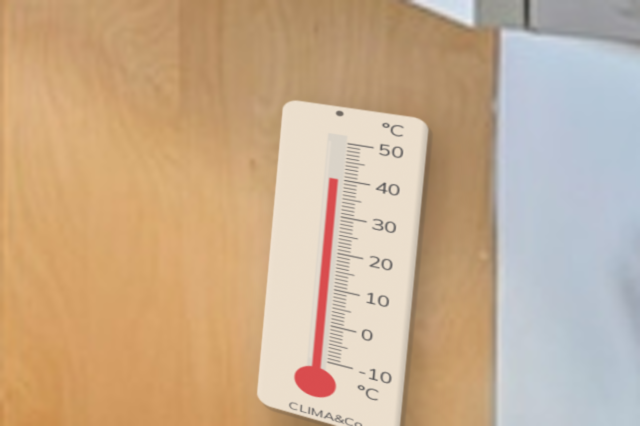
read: 40 °C
